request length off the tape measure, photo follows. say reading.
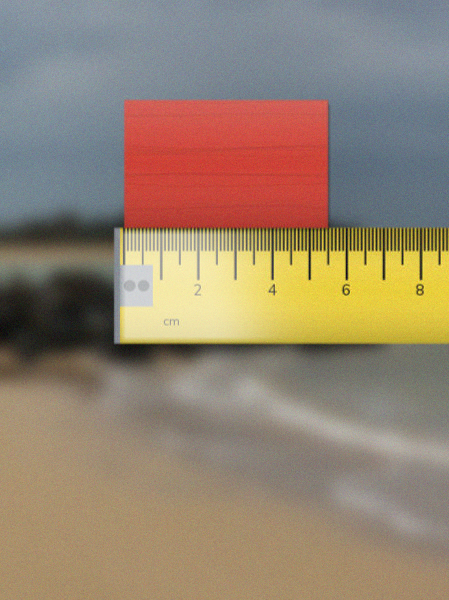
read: 5.5 cm
